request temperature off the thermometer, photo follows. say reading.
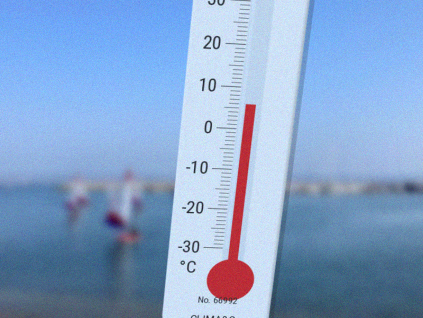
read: 6 °C
